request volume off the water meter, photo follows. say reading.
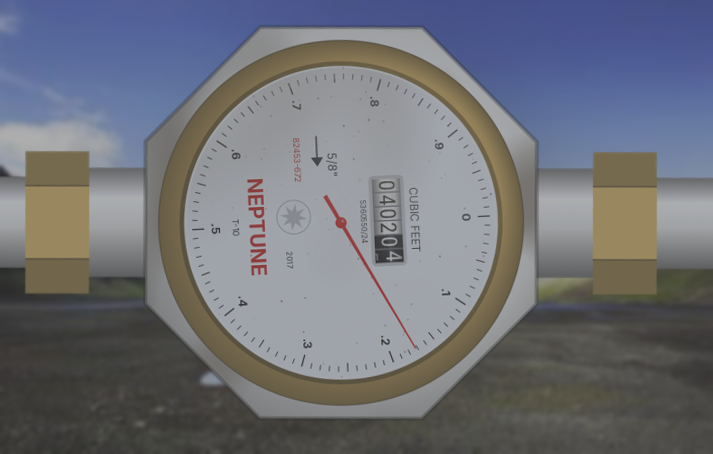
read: 40204.17 ft³
